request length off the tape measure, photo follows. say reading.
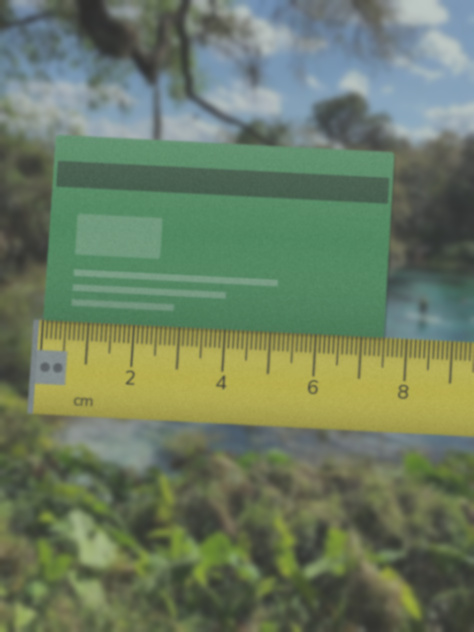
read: 7.5 cm
